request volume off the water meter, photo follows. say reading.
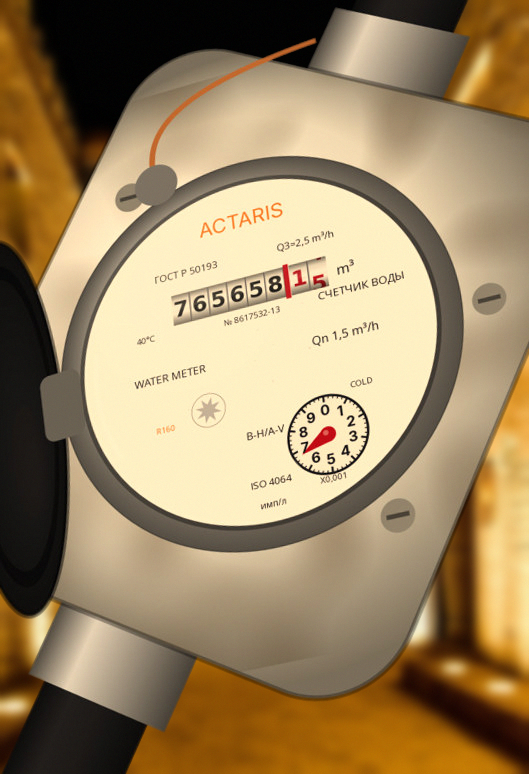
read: 765658.146 m³
